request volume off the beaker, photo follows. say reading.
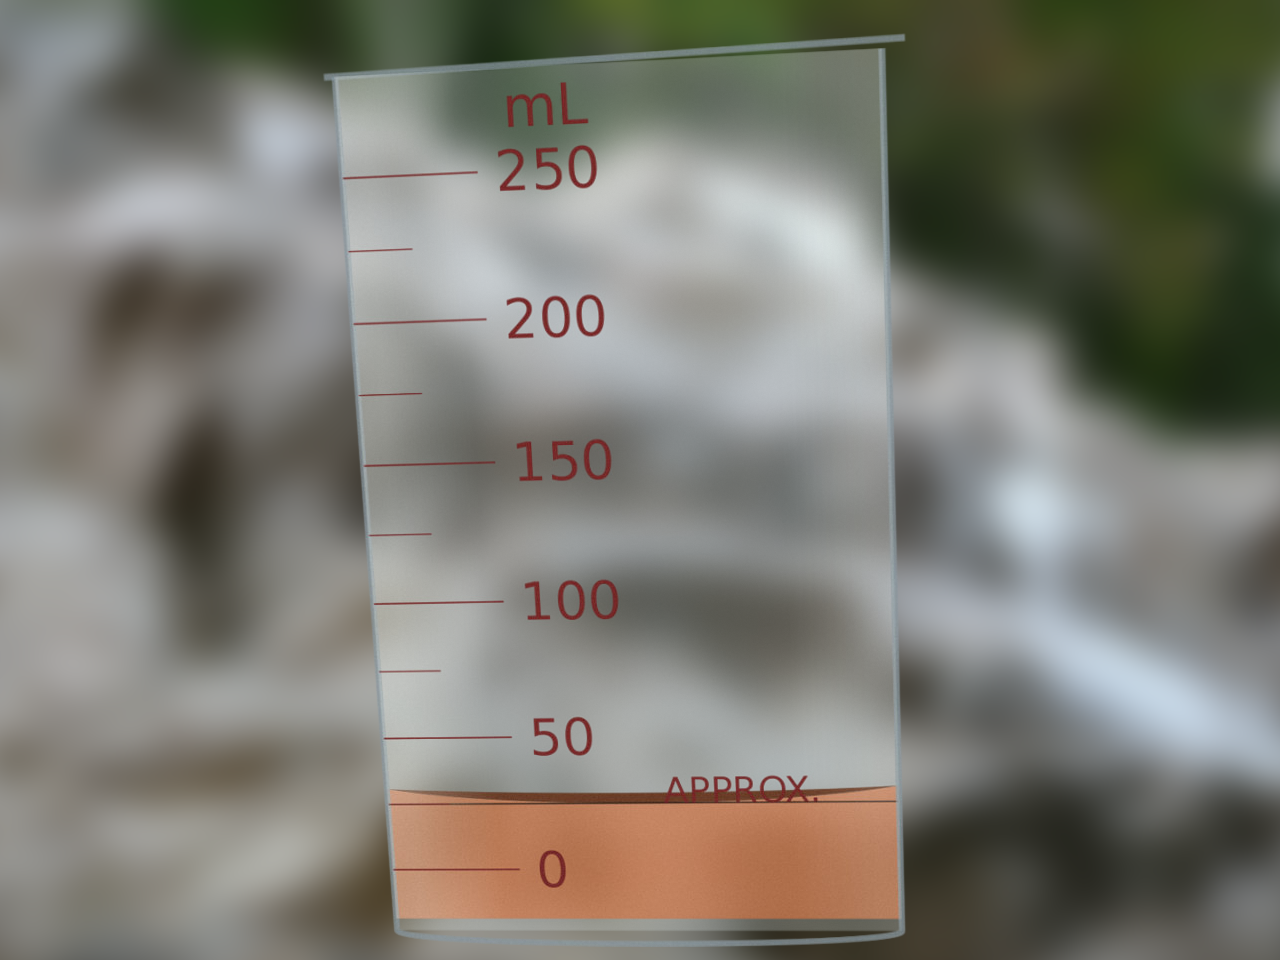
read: 25 mL
